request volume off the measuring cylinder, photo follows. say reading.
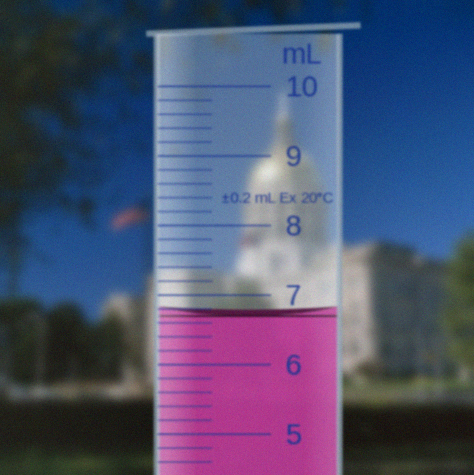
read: 6.7 mL
